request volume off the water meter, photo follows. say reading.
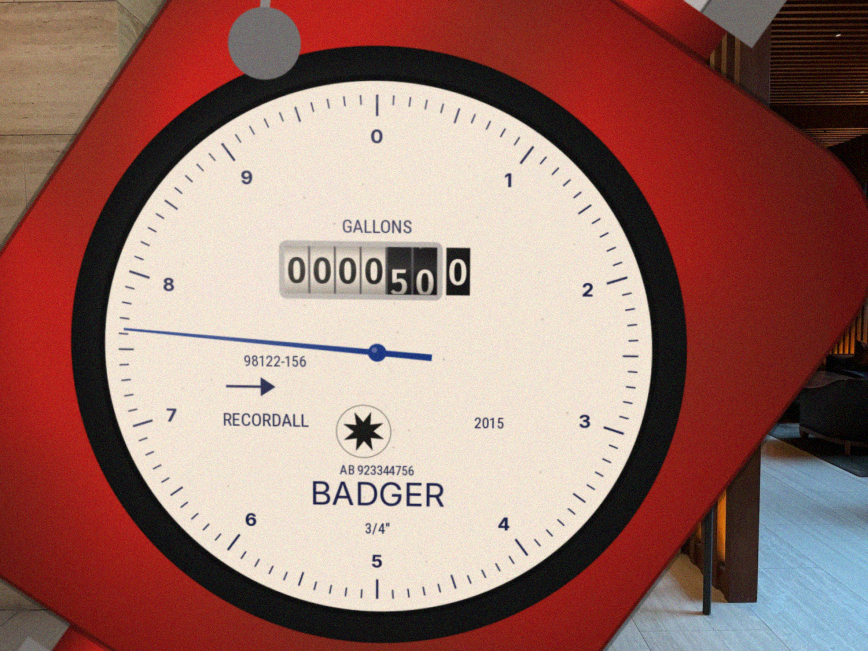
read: 497.6 gal
